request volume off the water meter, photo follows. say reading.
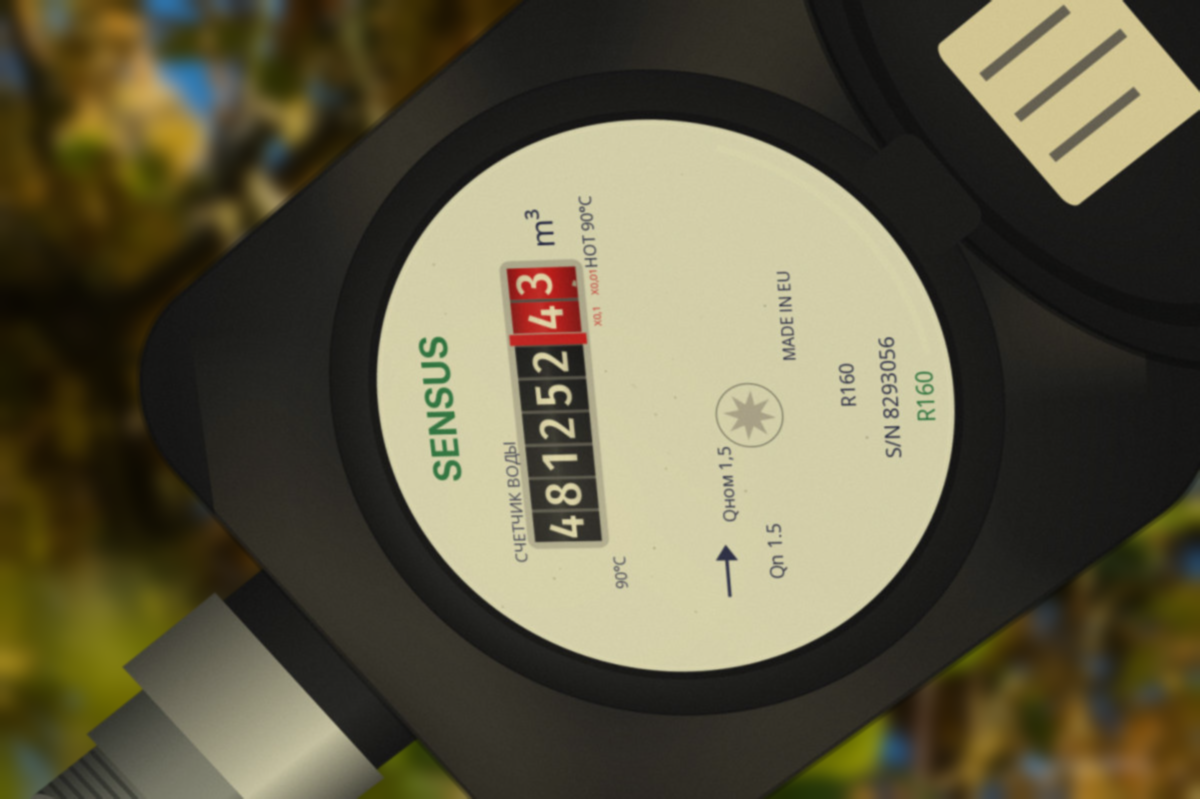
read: 481252.43 m³
